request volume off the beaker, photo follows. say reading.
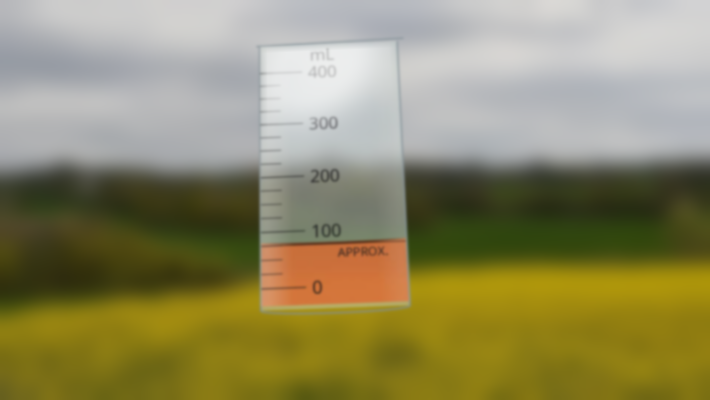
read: 75 mL
